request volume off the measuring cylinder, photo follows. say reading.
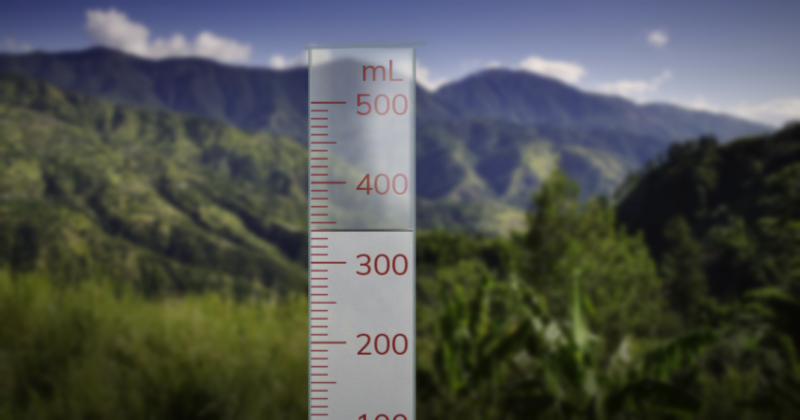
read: 340 mL
